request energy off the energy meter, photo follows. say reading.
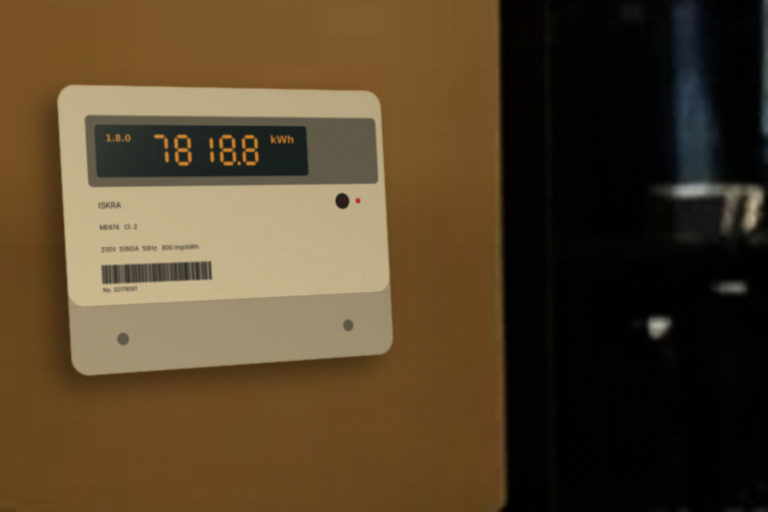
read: 7818.8 kWh
